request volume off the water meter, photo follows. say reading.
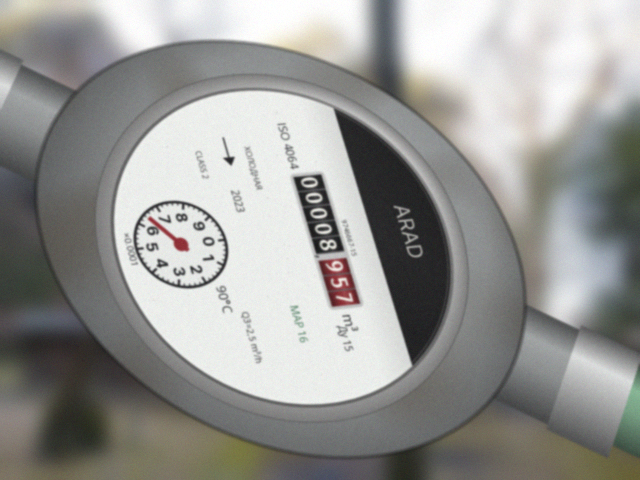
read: 8.9576 m³
